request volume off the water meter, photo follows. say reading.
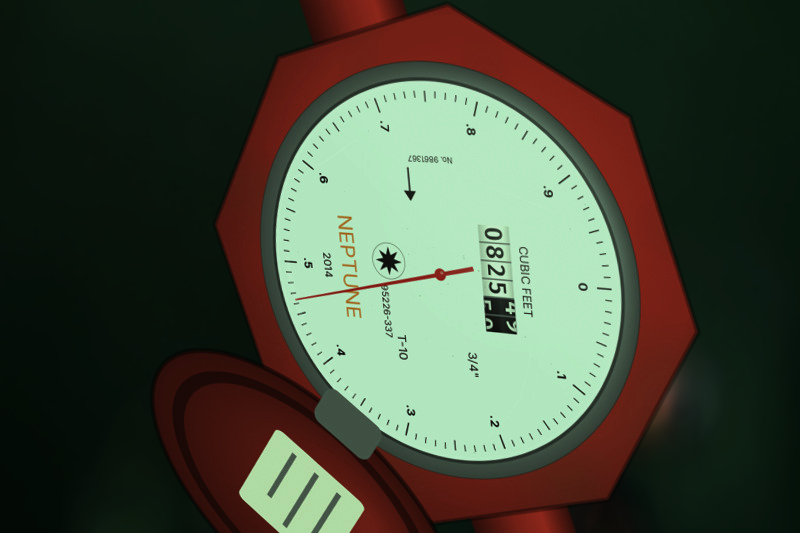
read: 82549.46 ft³
